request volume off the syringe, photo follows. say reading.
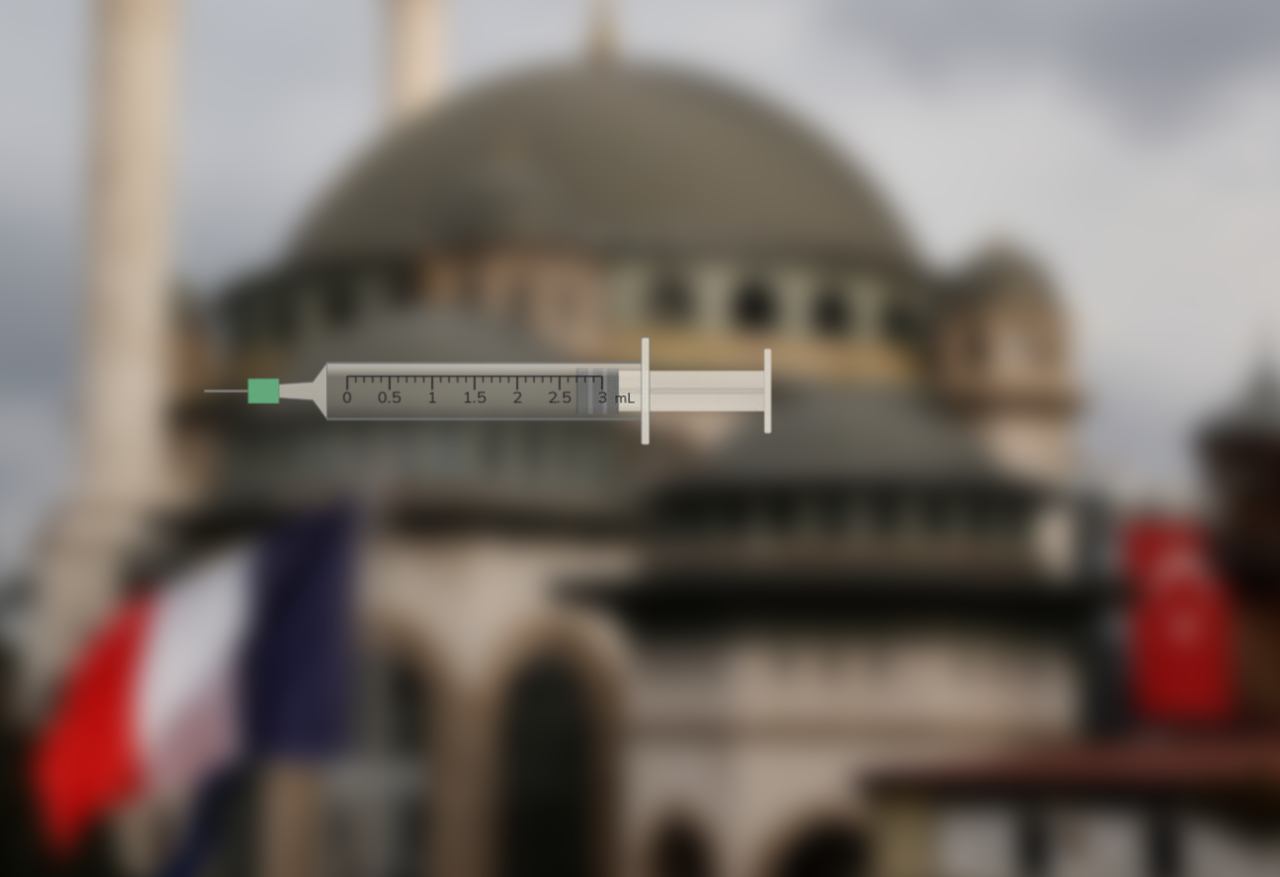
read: 2.7 mL
